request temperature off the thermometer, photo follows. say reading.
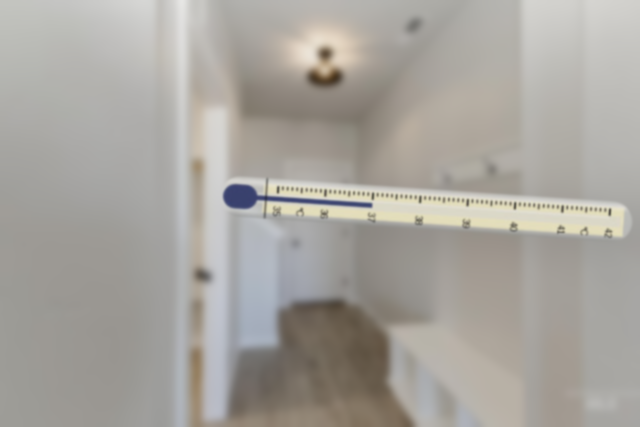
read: 37 °C
